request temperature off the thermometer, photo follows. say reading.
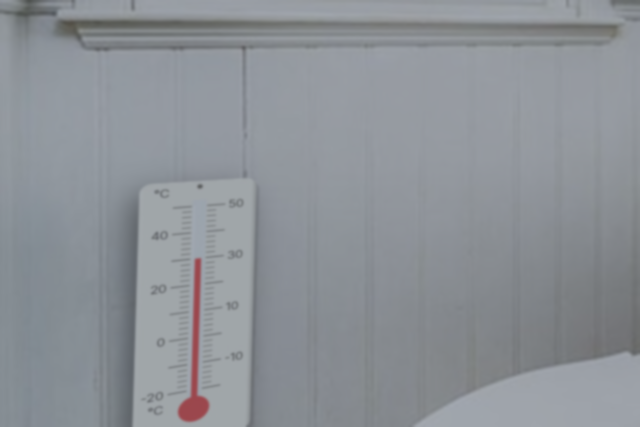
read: 30 °C
